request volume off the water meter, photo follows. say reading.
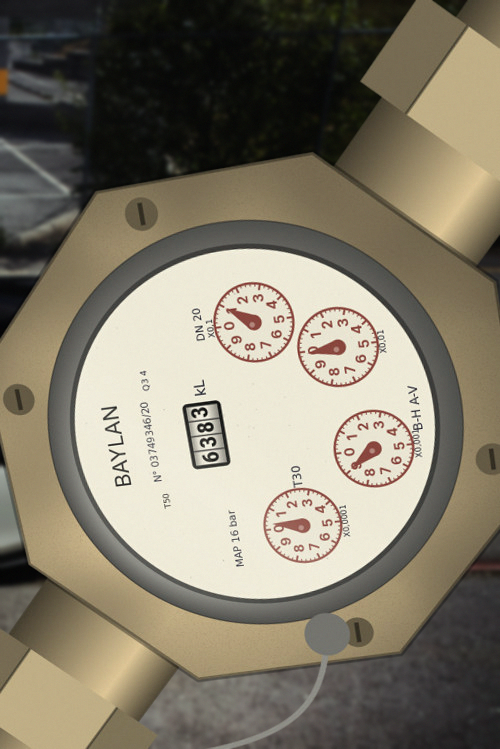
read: 6383.0990 kL
